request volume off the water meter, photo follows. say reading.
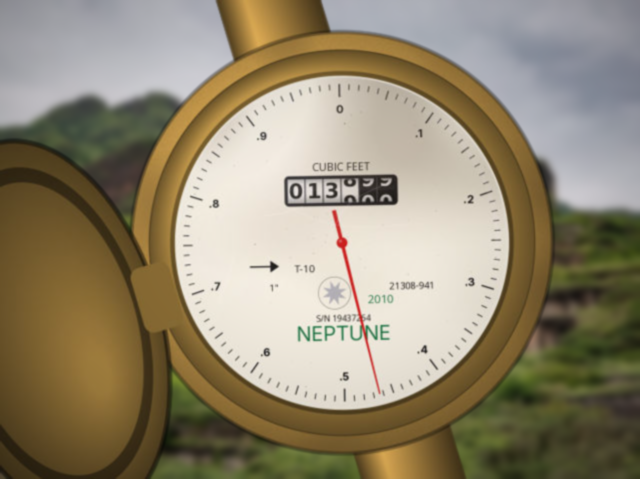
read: 13899.46 ft³
